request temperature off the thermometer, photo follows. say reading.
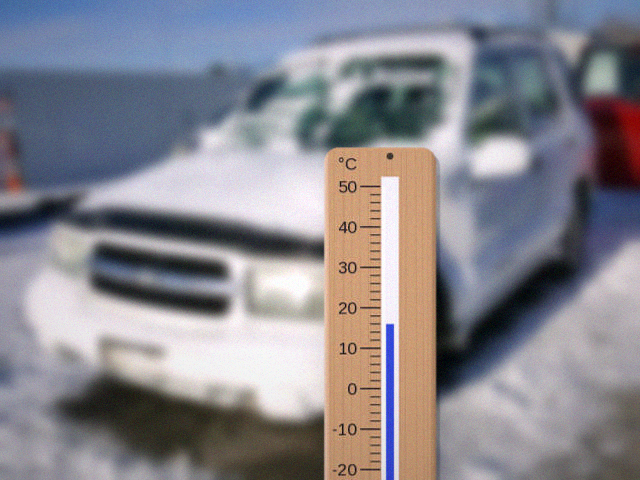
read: 16 °C
